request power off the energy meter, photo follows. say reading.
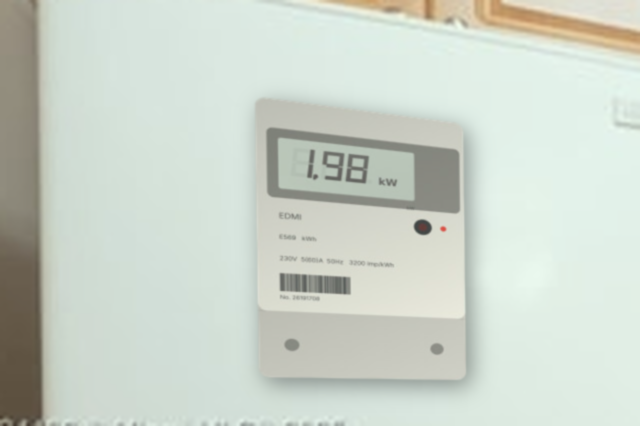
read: 1.98 kW
